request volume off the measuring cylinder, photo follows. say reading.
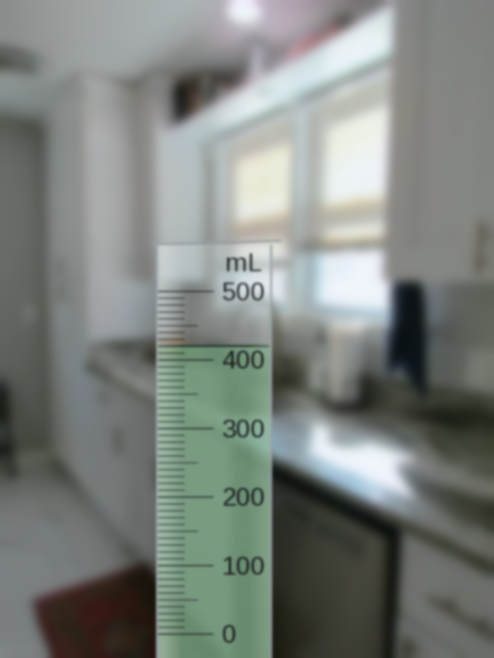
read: 420 mL
